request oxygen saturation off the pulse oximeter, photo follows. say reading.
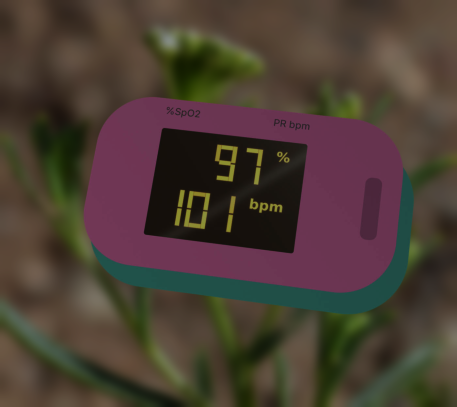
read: 97 %
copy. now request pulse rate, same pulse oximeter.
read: 101 bpm
